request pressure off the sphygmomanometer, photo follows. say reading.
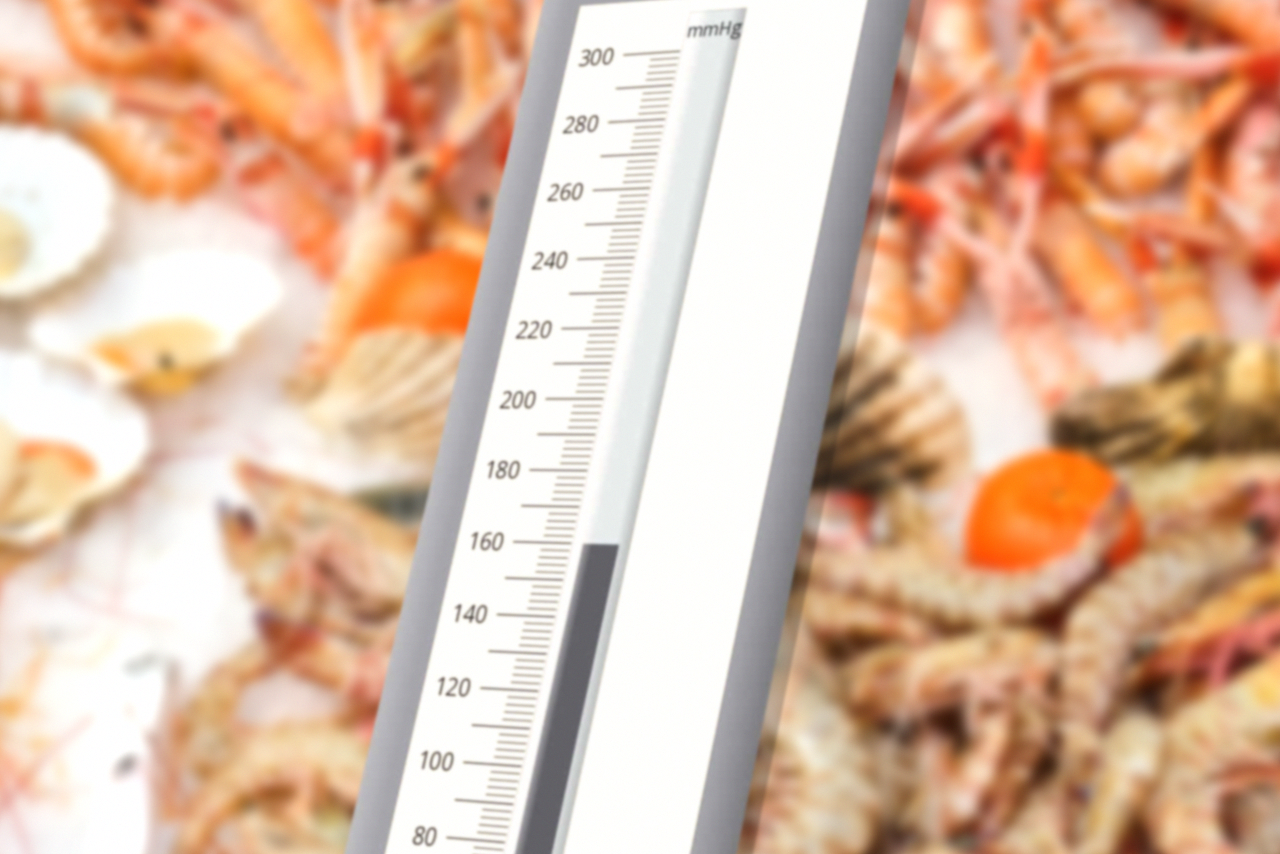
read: 160 mmHg
